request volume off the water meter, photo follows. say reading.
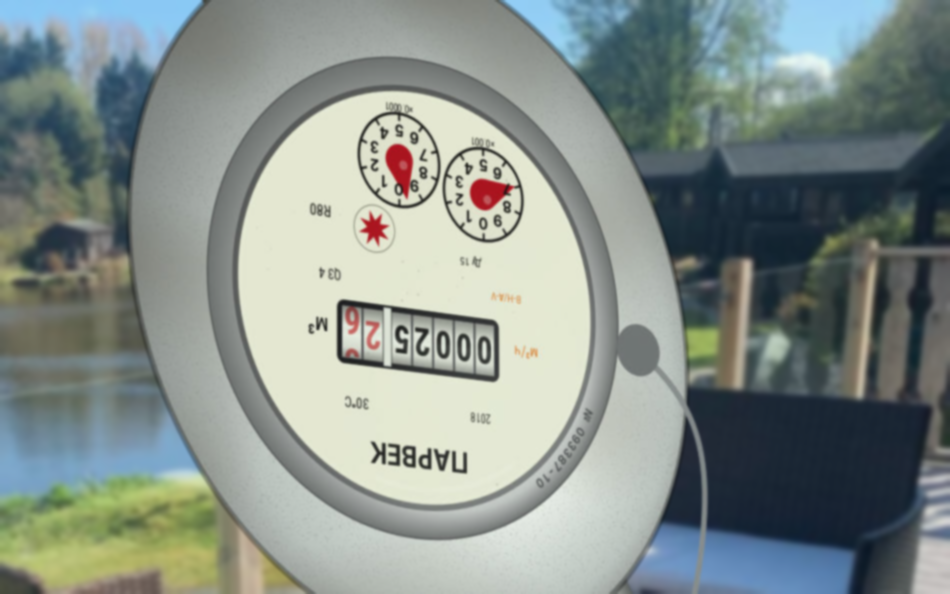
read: 25.2569 m³
